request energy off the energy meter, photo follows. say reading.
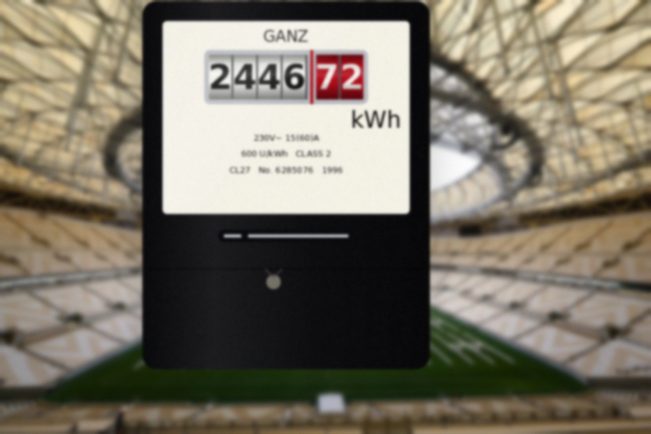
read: 2446.72 kWh
